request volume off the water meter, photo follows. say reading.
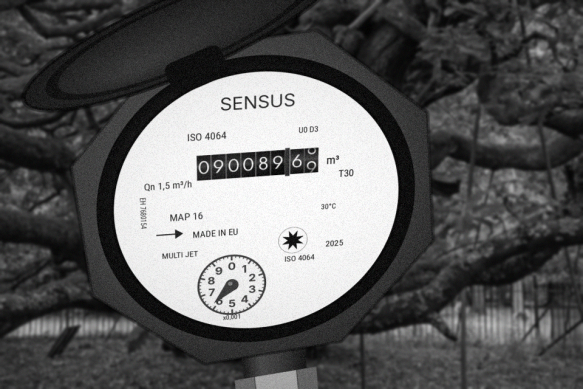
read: 90089.686 m³
